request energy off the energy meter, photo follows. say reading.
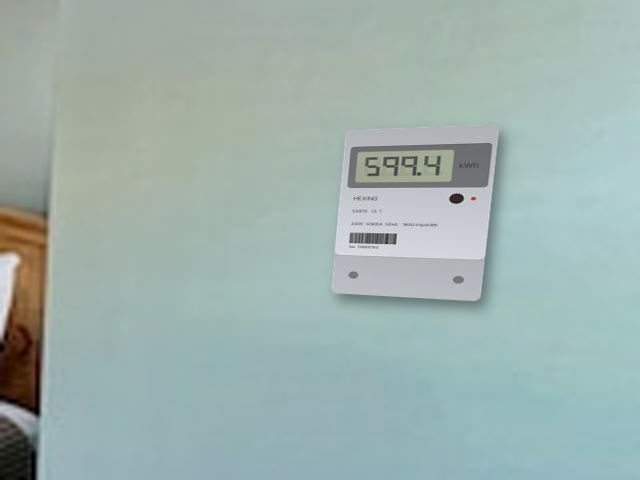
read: 599.4 kWh
